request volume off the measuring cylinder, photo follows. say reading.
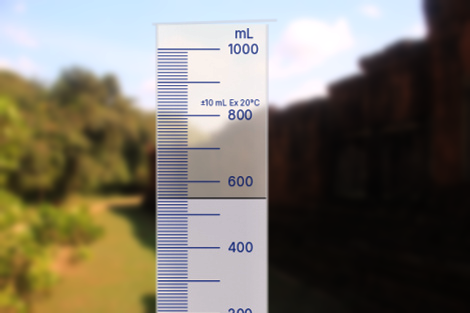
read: 550 mL
